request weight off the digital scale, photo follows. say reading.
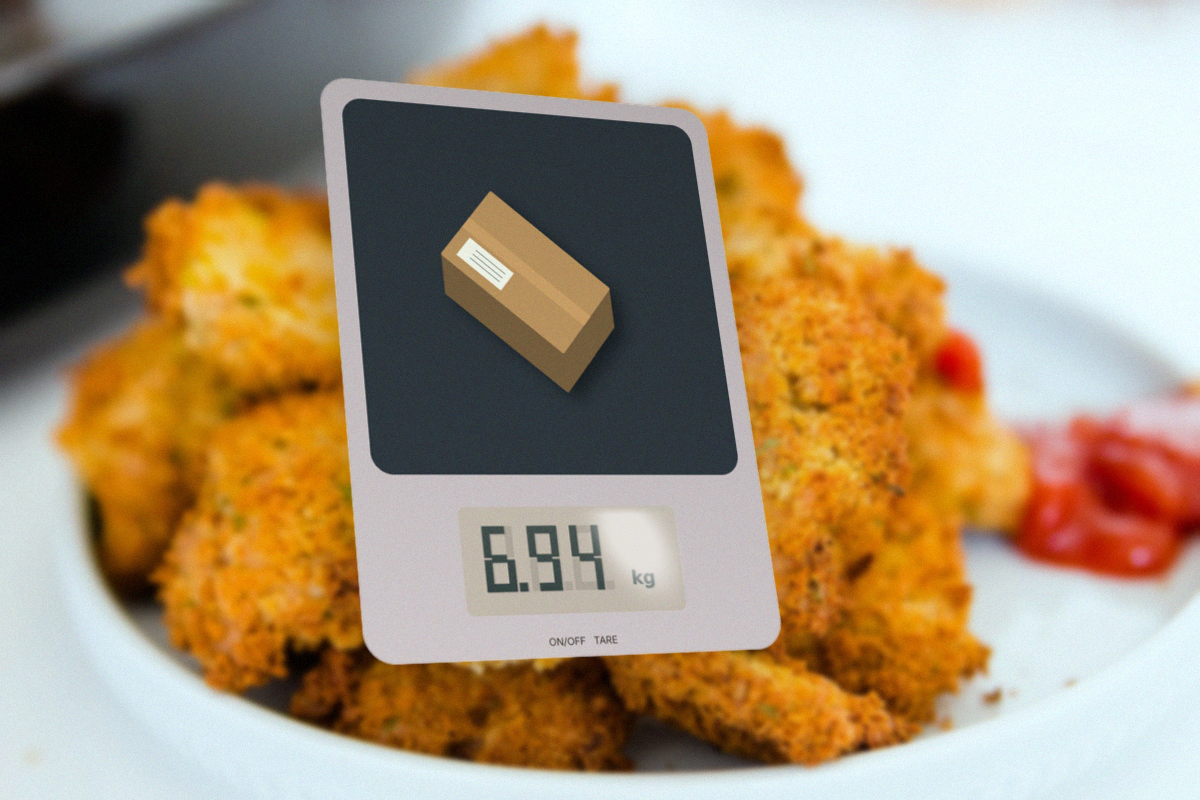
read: 6.94 kg
